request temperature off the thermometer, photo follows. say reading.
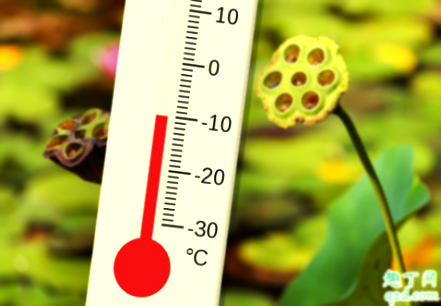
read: -10 °C
